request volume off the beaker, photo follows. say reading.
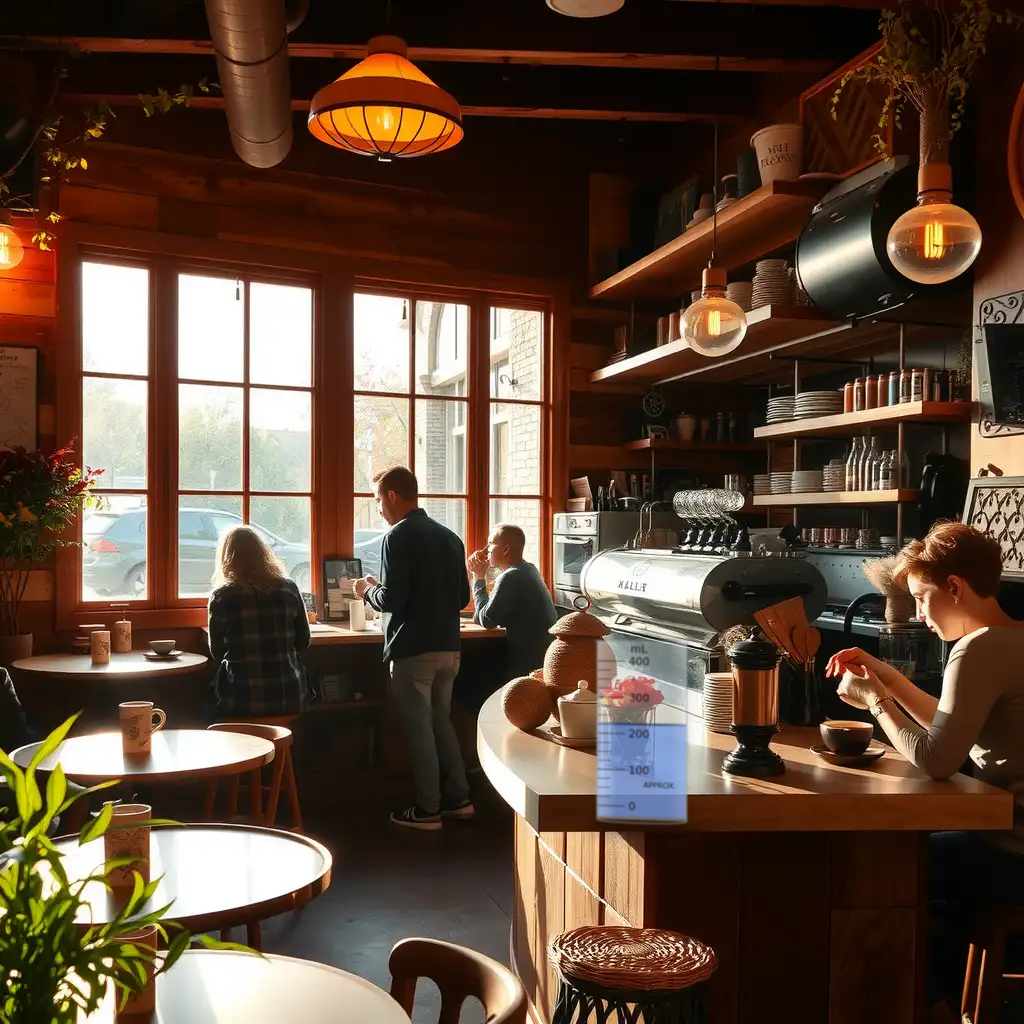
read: 225 mL
